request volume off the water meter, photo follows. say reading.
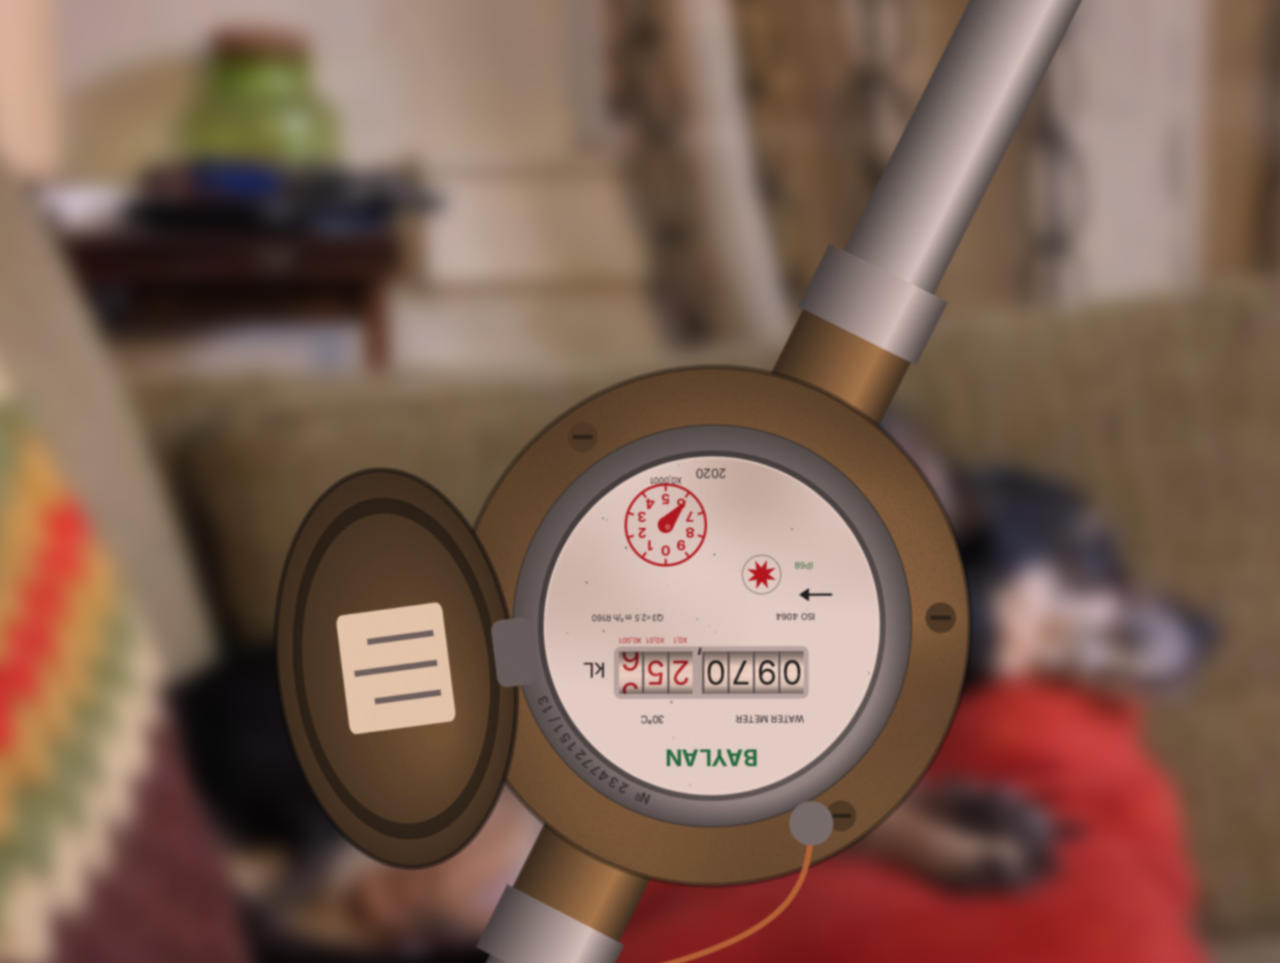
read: 970.2556 kL
